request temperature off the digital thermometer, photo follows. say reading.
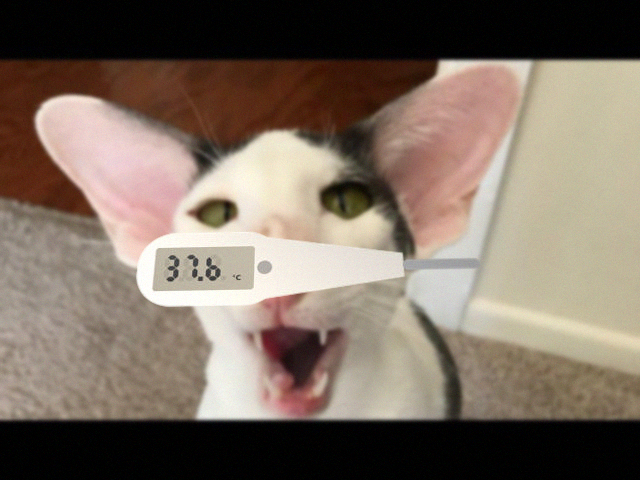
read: 37.6 °C
